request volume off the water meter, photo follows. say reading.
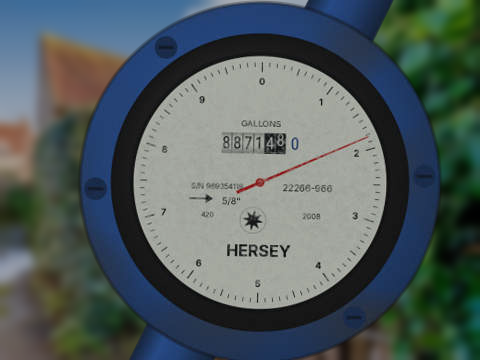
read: 8871481.8 gal
